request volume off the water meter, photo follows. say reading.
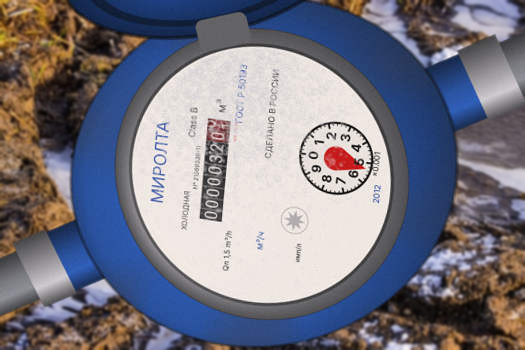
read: 32.005 m³
